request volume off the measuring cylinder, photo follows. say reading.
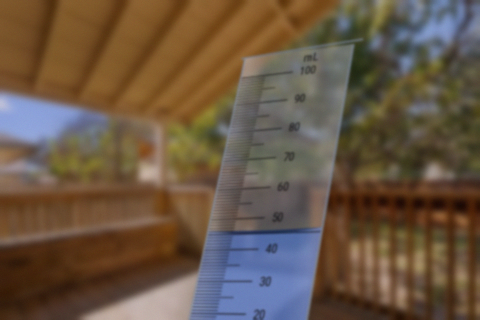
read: 45 mL
